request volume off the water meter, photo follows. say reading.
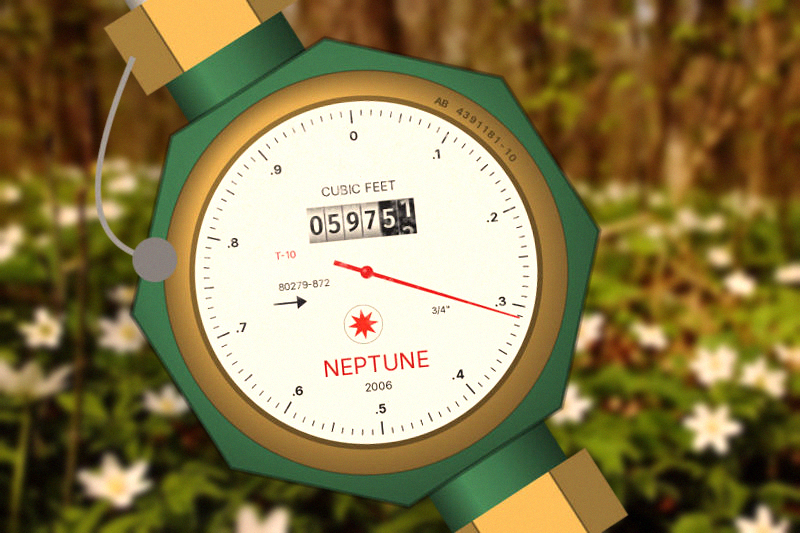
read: 59751.31 ft³
